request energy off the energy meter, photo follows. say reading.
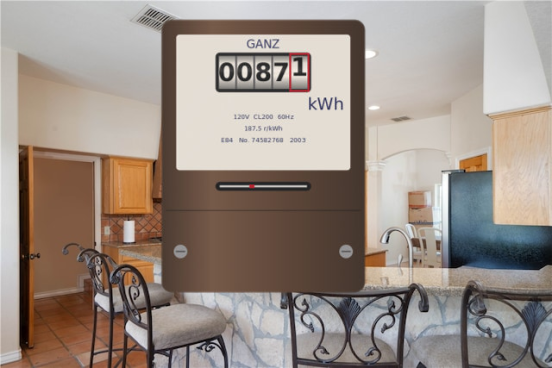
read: 87.1 kWh
